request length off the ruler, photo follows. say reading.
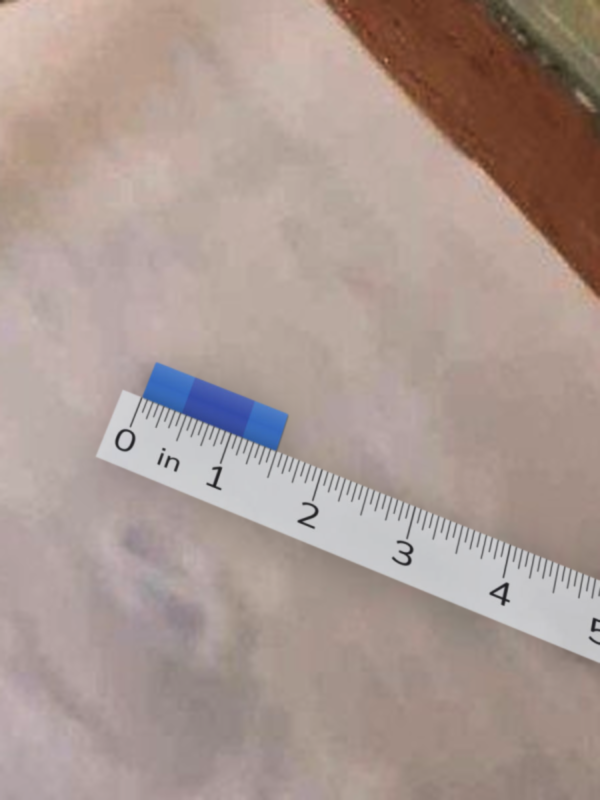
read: 1.5 in
